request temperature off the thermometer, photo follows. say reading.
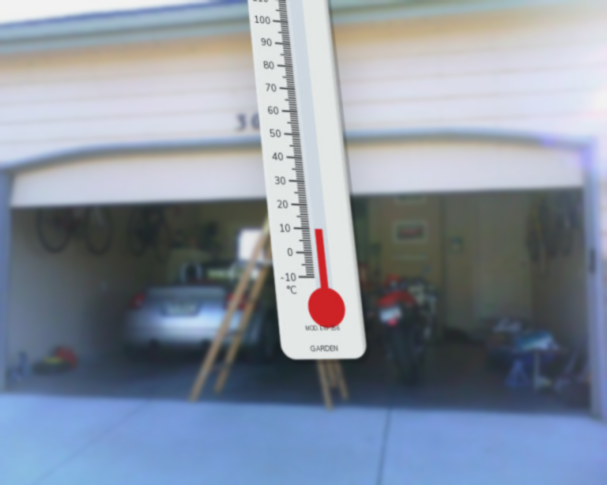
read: 10 °C
